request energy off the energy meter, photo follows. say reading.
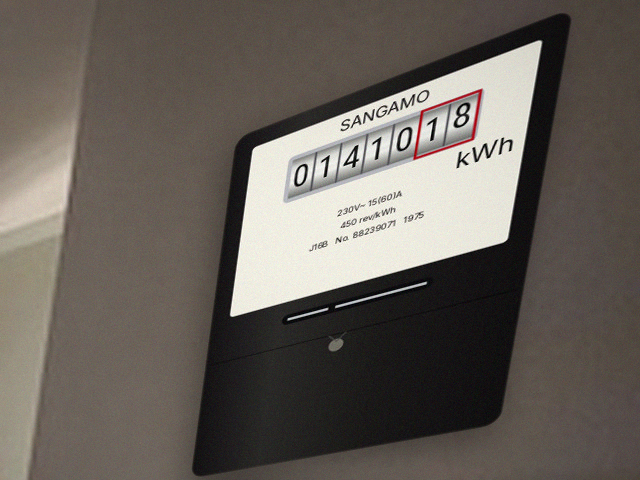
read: 1410.18 kWh
